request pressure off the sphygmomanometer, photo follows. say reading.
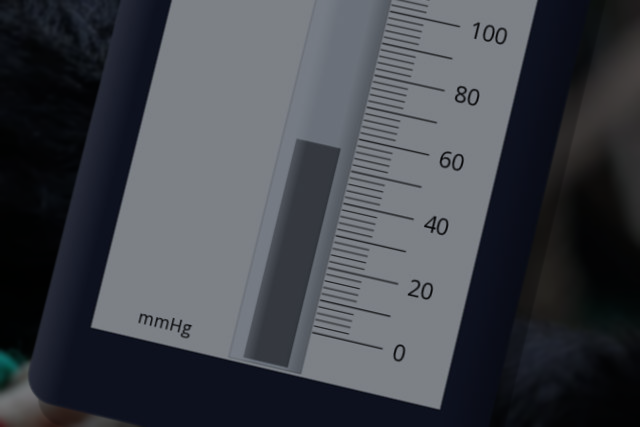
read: 56 mmHg
